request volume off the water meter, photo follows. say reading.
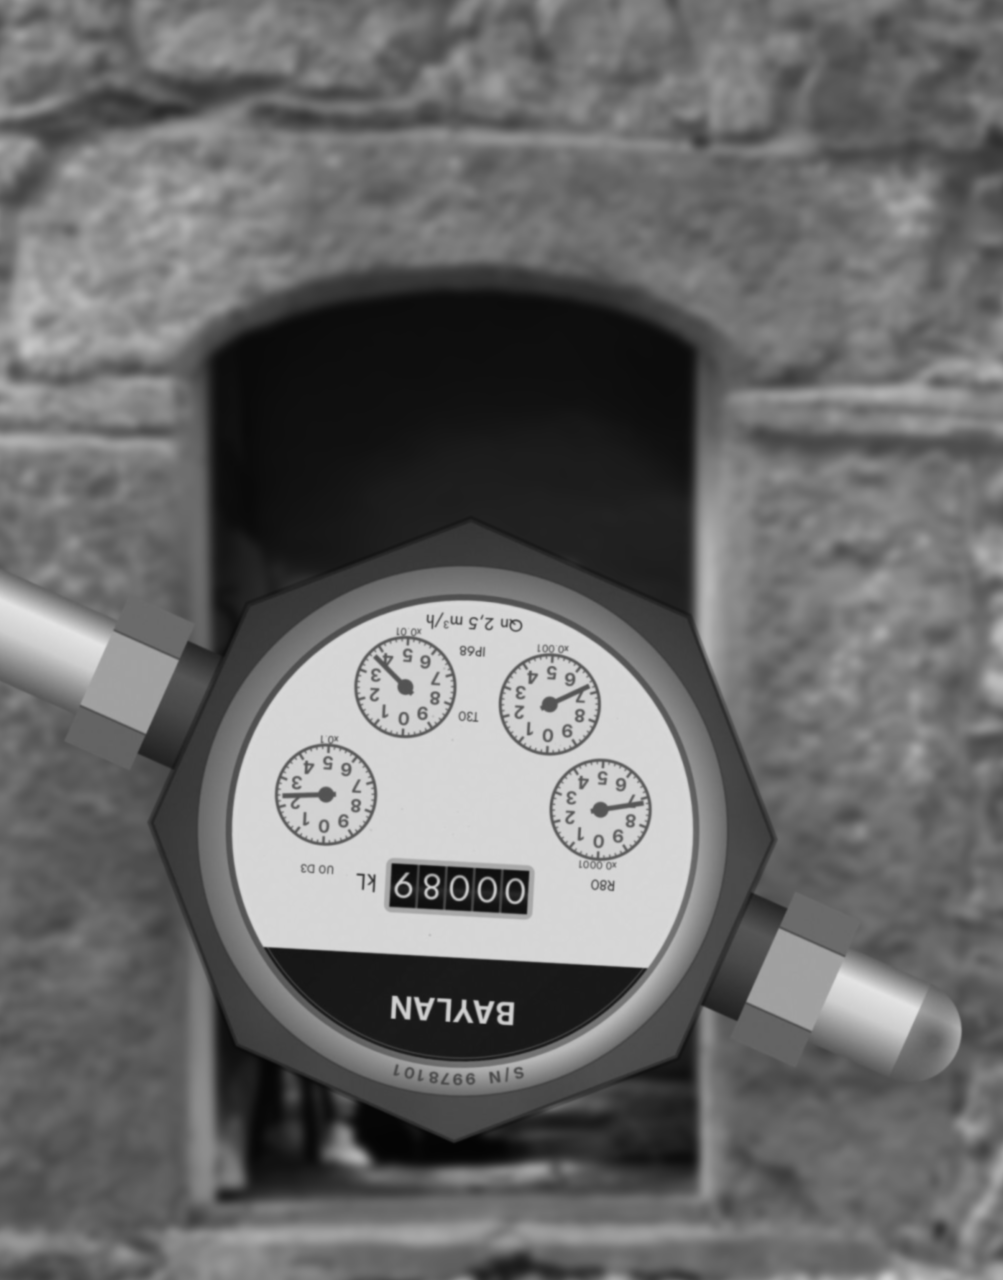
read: 89.2367 kL
